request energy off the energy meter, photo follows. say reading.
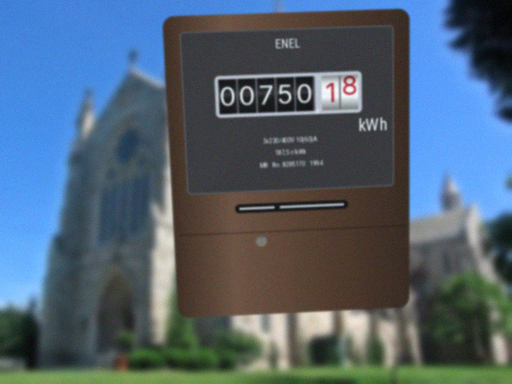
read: 750.18 kWh
